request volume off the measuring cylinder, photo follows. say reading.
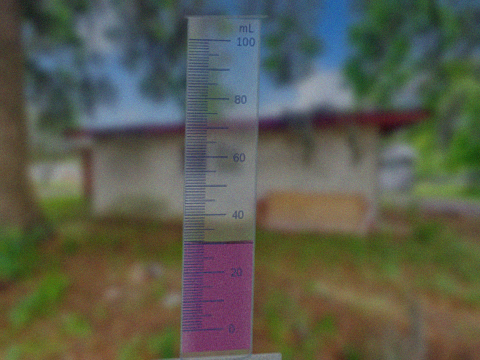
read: 30 mL
